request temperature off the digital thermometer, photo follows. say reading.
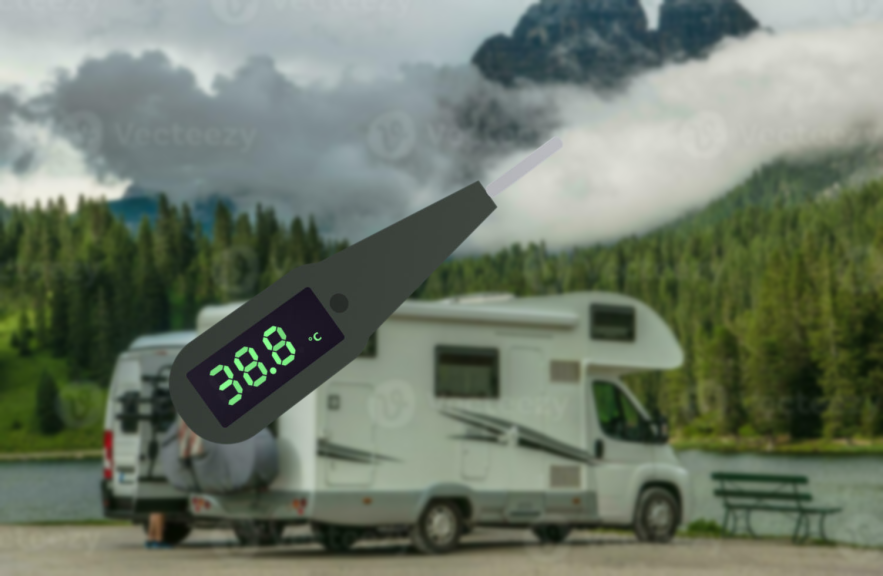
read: 38.8 °C
